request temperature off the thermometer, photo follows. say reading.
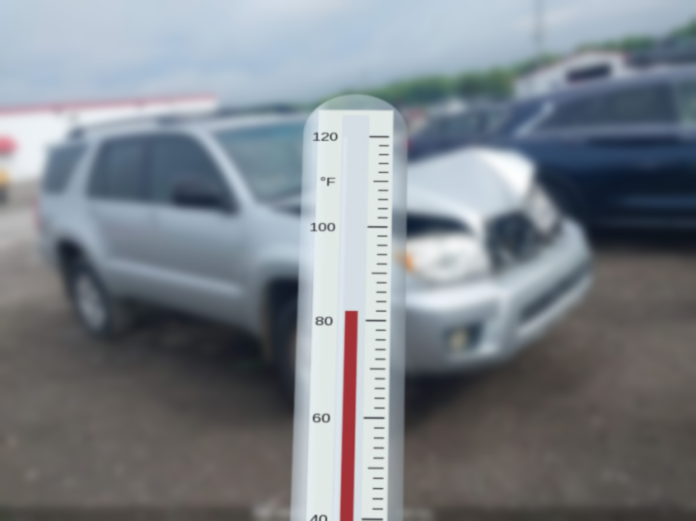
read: 82 °F
